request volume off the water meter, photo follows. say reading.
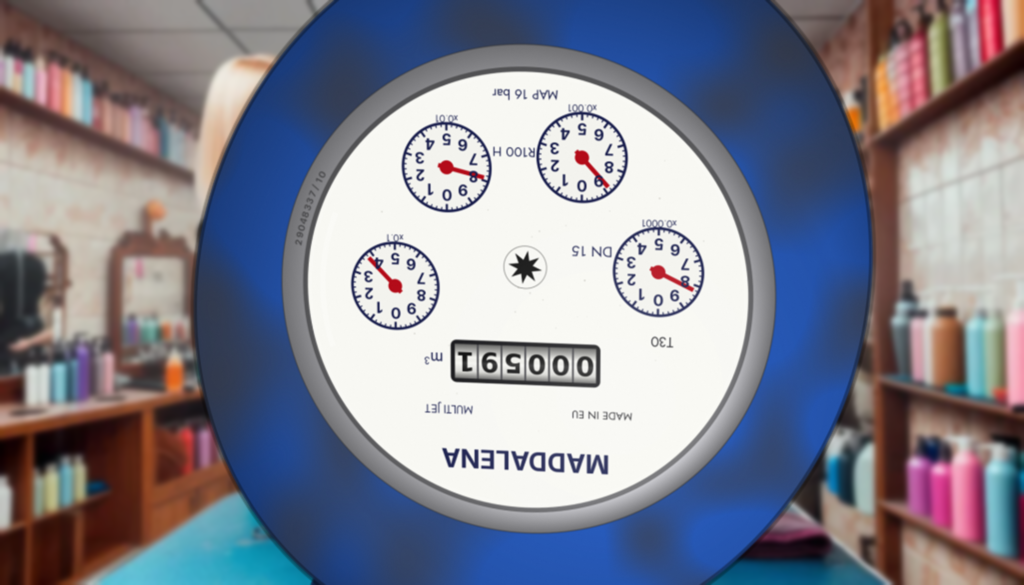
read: 591.3788 m³
